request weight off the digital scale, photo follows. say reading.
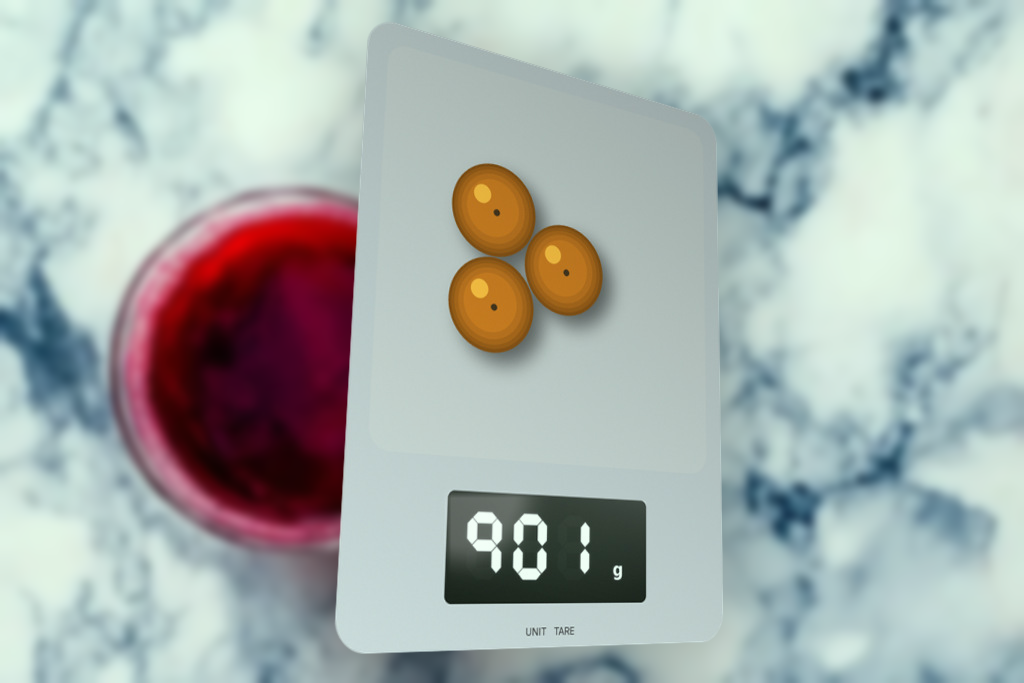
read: 901 g
